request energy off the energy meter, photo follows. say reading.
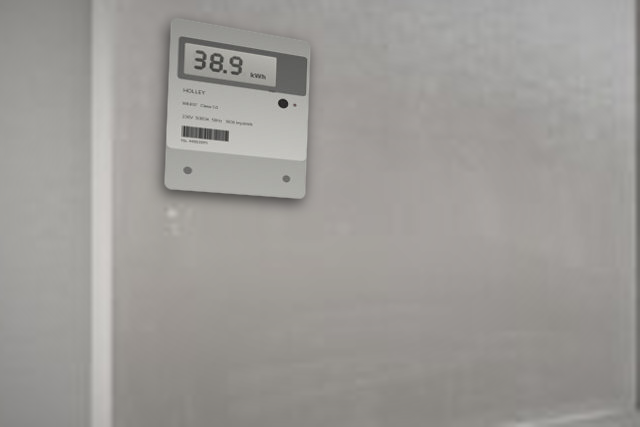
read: 38.9 kWh
